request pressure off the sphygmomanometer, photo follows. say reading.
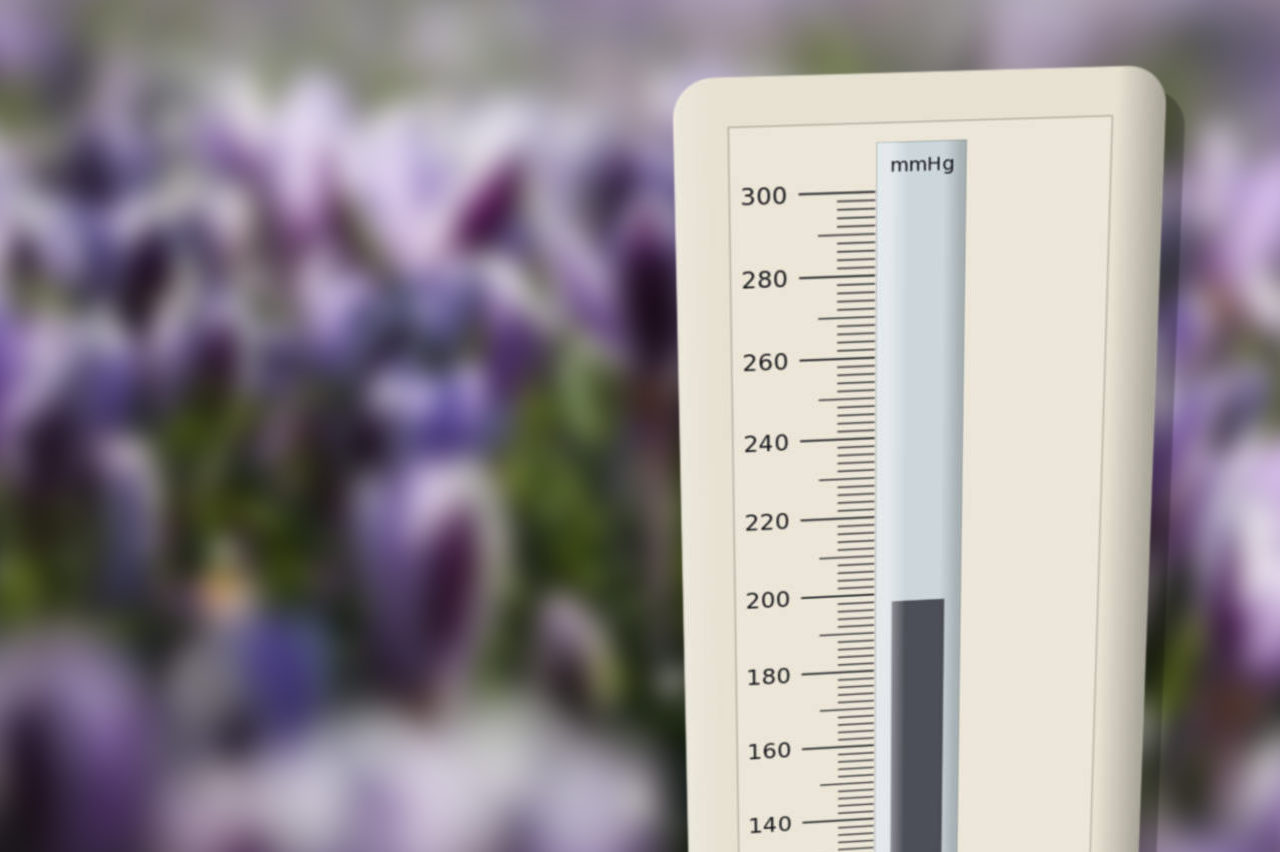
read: 198 mmHg
